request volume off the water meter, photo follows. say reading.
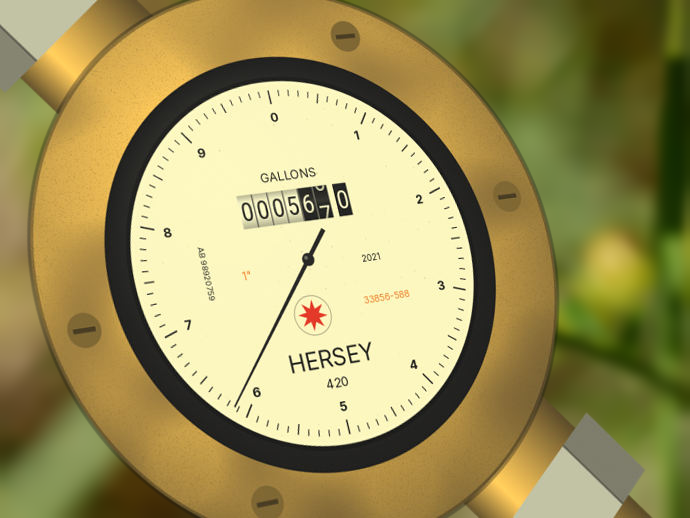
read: 5666.1 gal
